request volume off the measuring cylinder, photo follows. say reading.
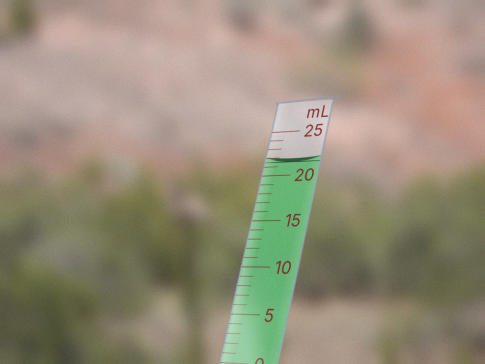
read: 21.5 mL
